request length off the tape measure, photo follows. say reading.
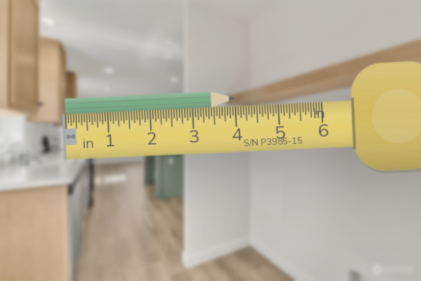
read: 4 in
